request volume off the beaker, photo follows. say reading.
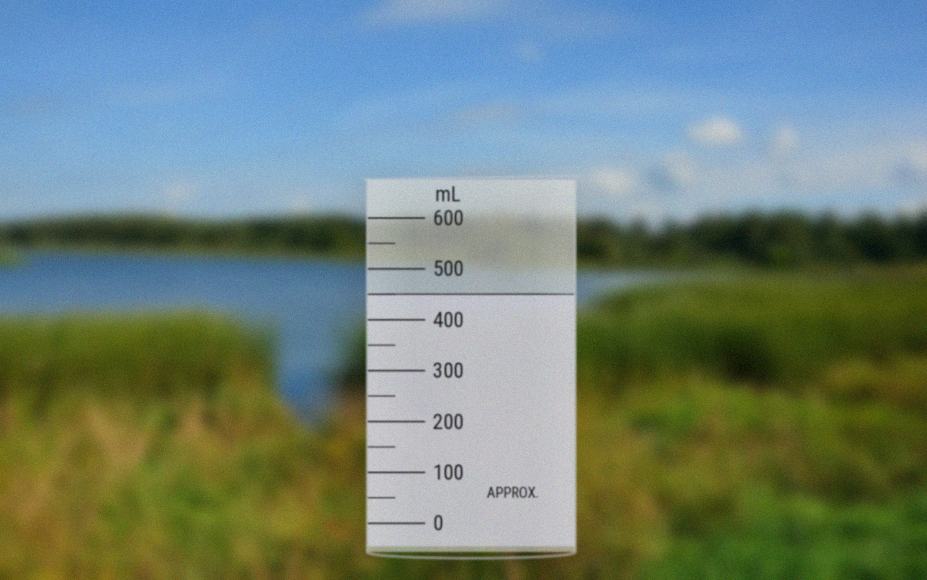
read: 450 mL
